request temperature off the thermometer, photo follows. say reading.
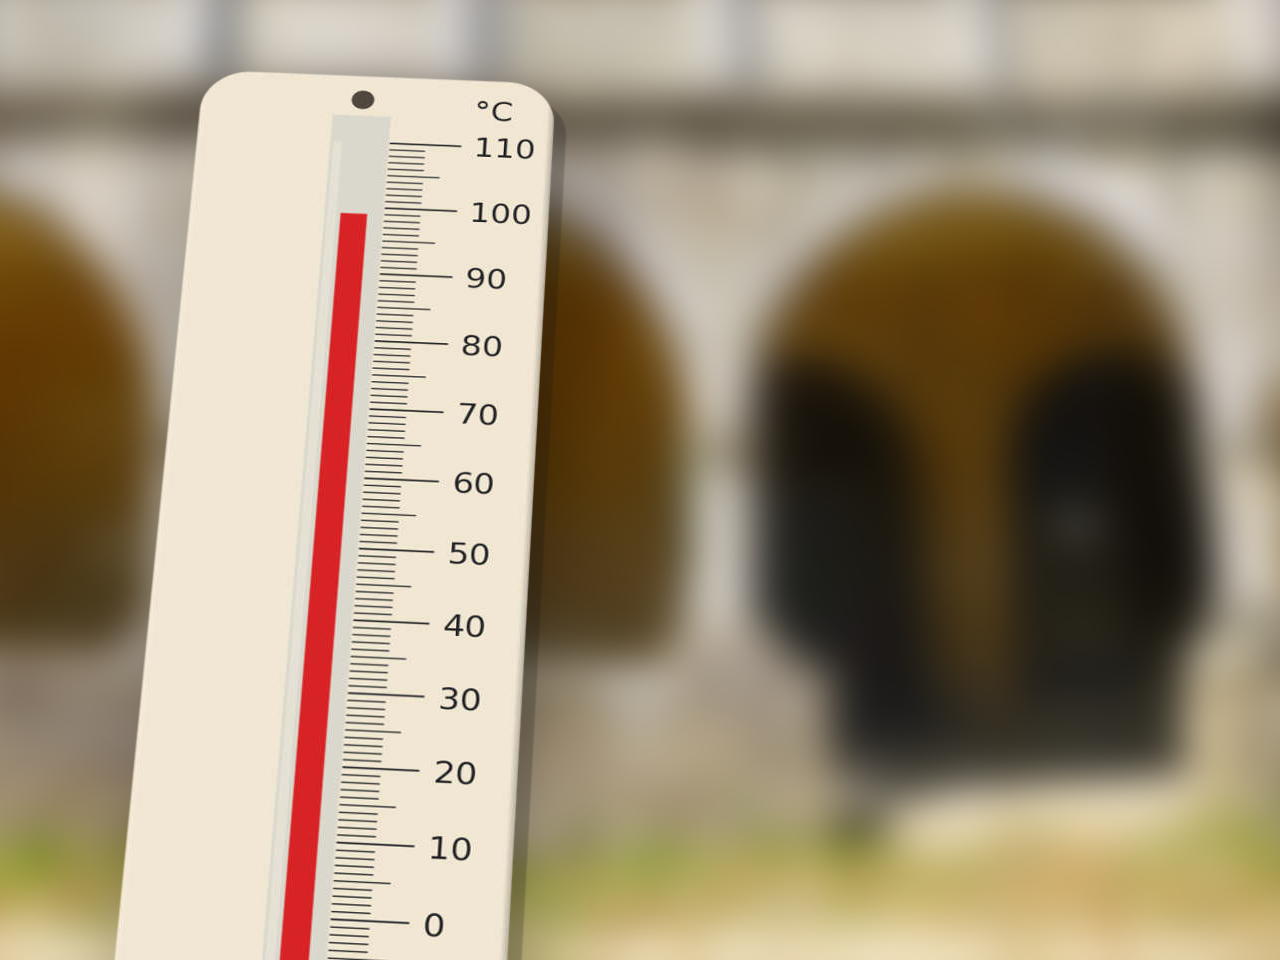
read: 99 °C
